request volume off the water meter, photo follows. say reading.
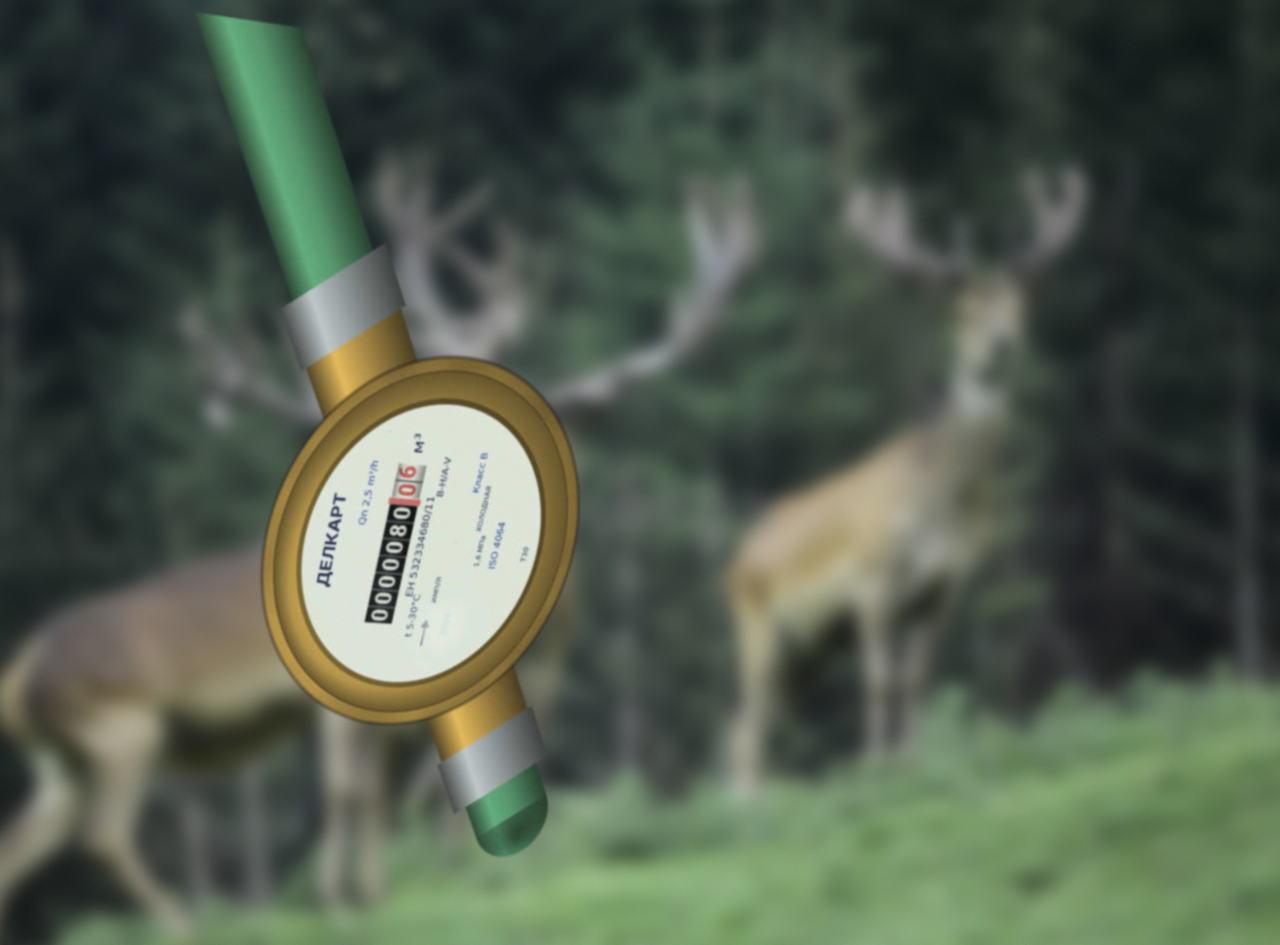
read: 80.06 m³
